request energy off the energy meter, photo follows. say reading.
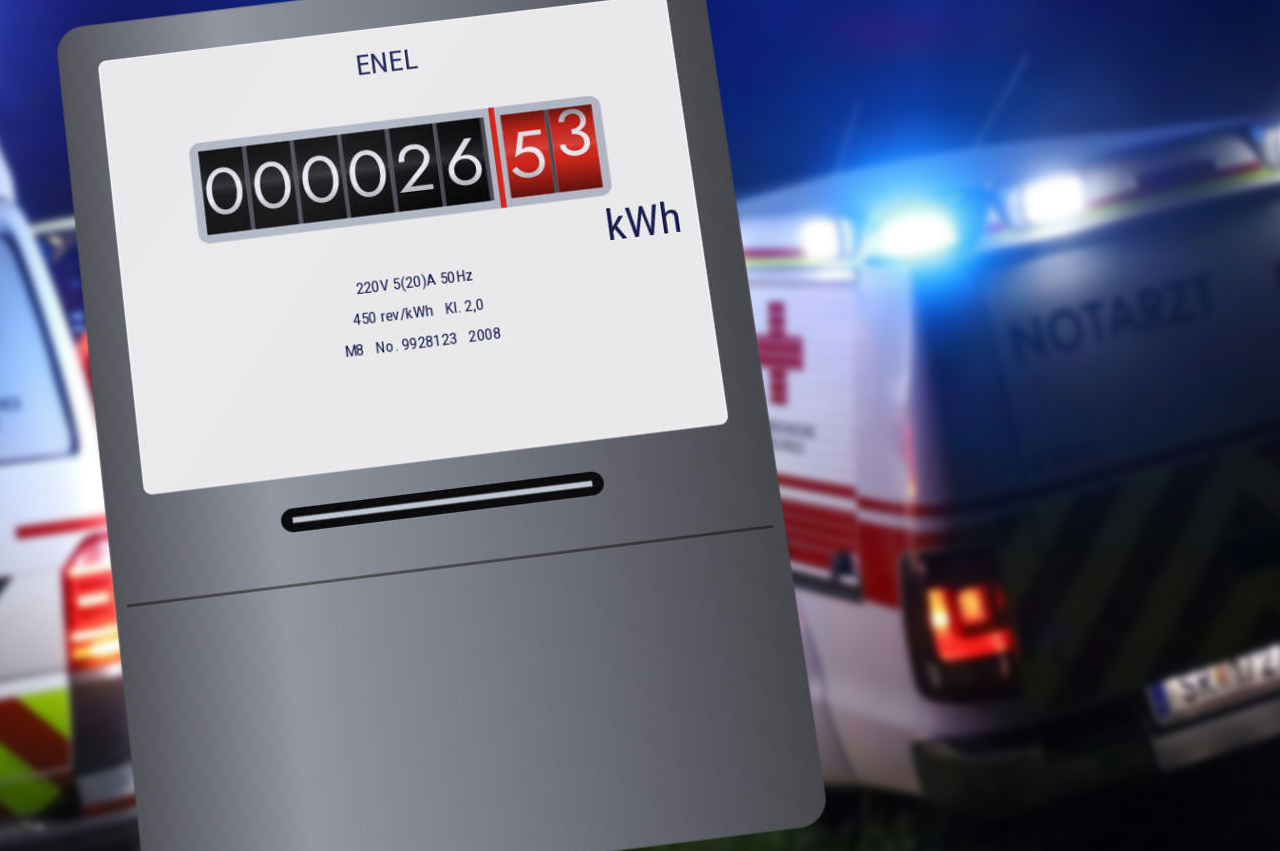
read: 26.53 kWh
